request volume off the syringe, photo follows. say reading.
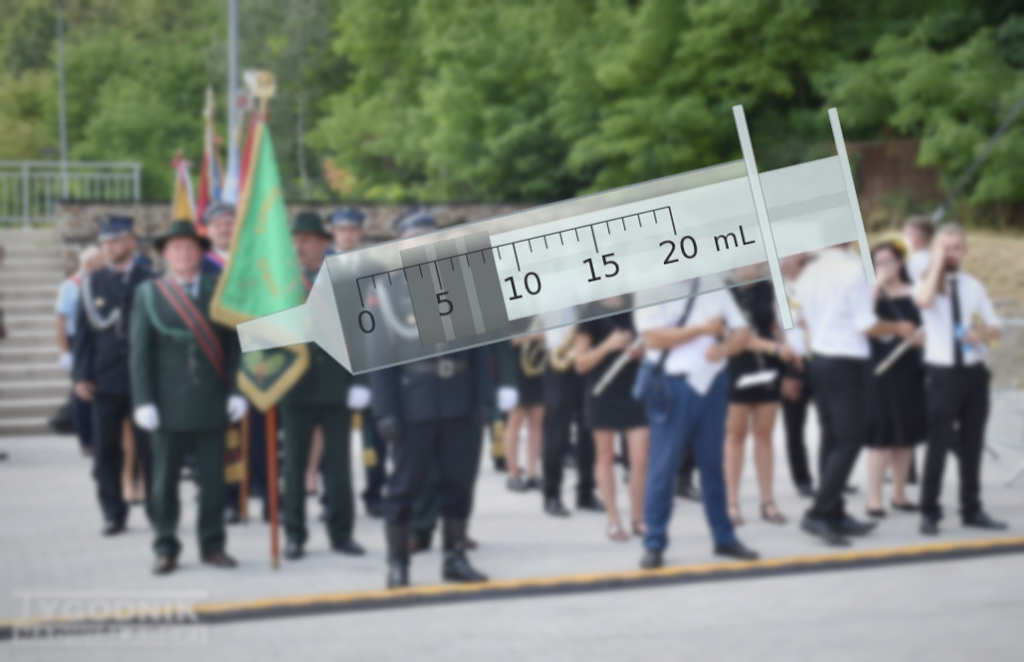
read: 3 mL
